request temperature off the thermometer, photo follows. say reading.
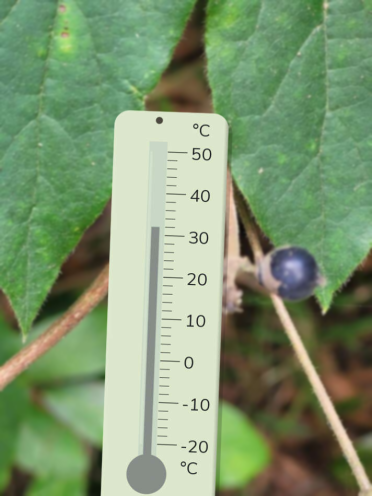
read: 32 °C
